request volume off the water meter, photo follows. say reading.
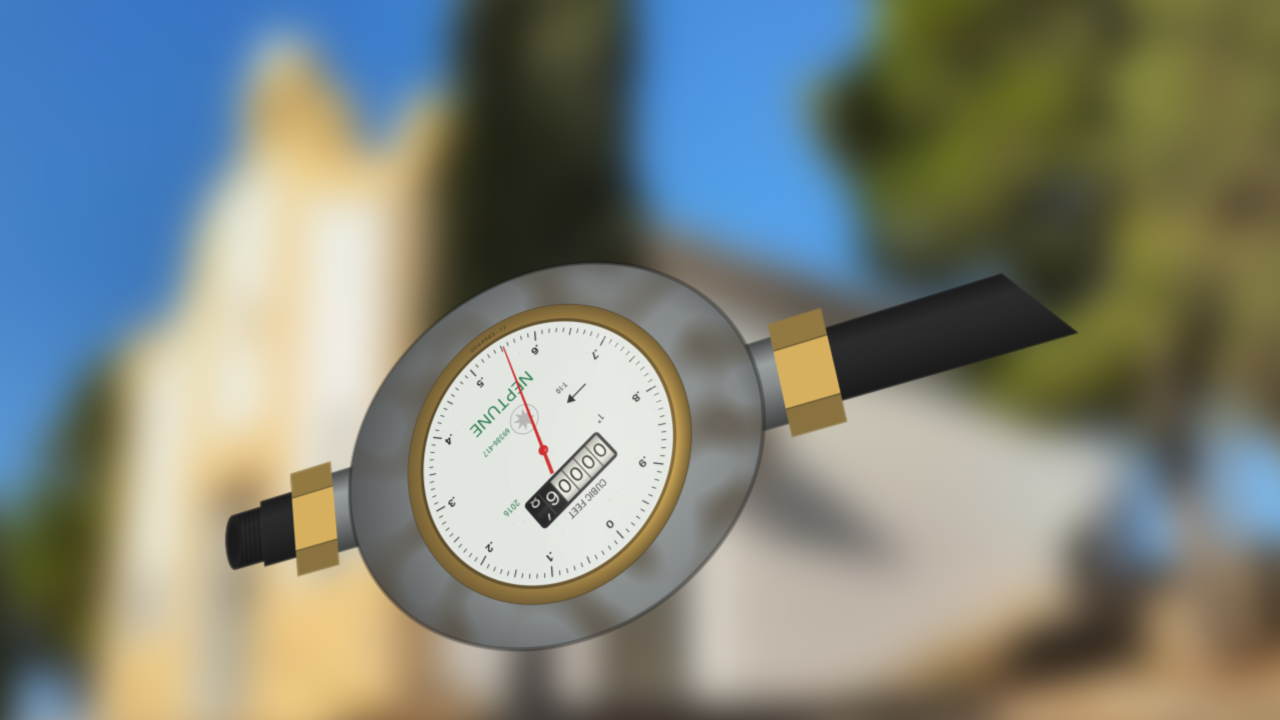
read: 67.55 ft³
